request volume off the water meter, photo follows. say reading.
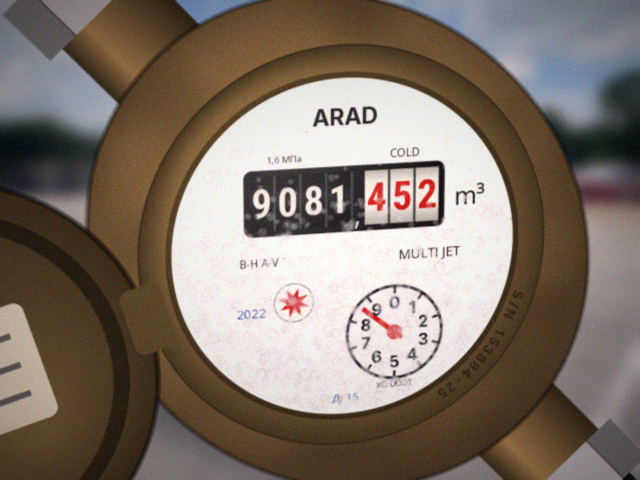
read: 9081.4528 m³
